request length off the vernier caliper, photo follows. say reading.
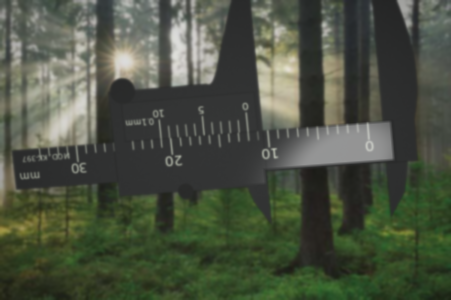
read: 12.0 mm
